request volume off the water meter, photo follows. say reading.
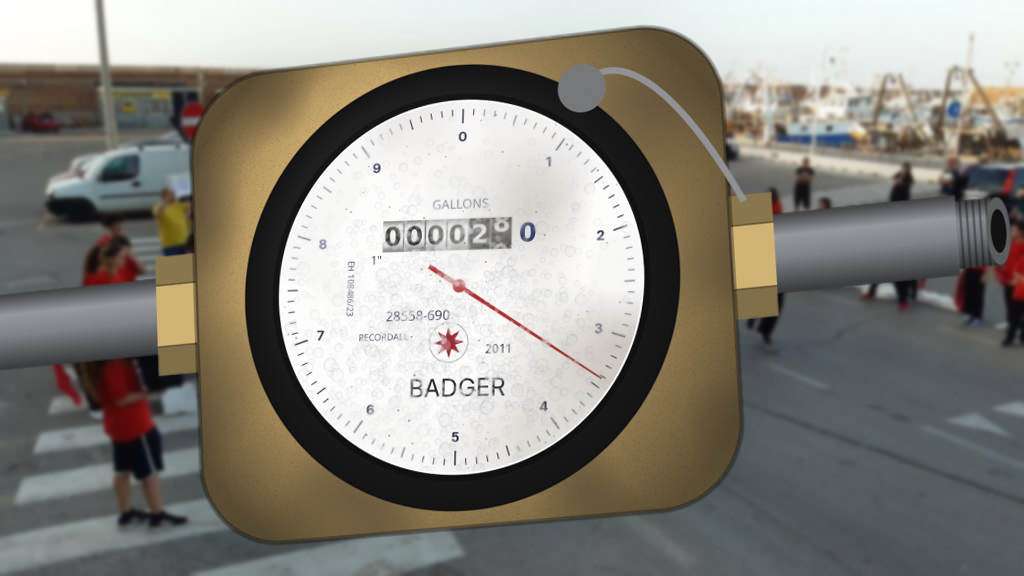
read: 283.4 gal
